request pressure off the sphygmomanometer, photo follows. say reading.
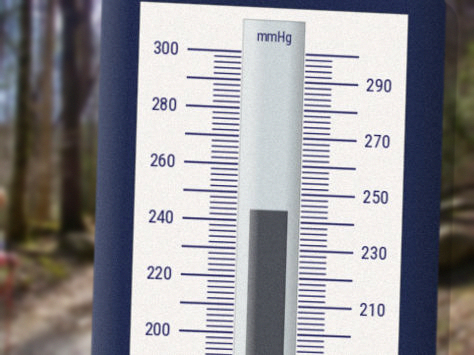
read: 244 mmHg
